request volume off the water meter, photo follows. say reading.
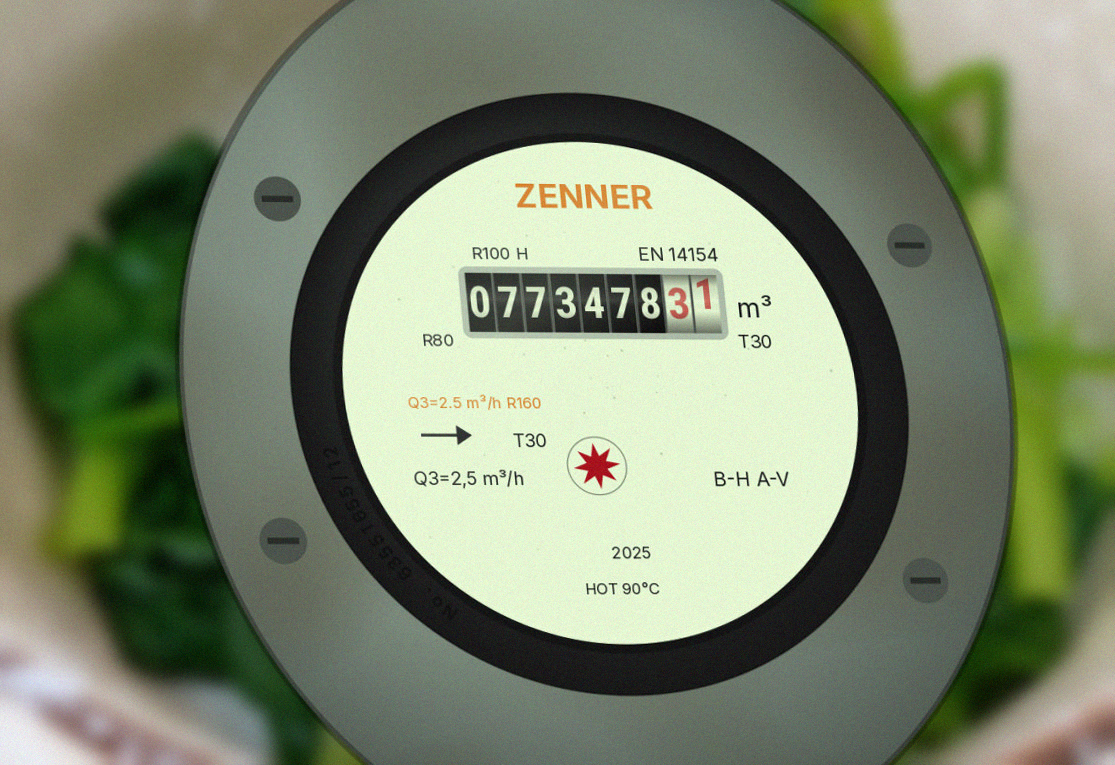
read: 773478.31 m³
